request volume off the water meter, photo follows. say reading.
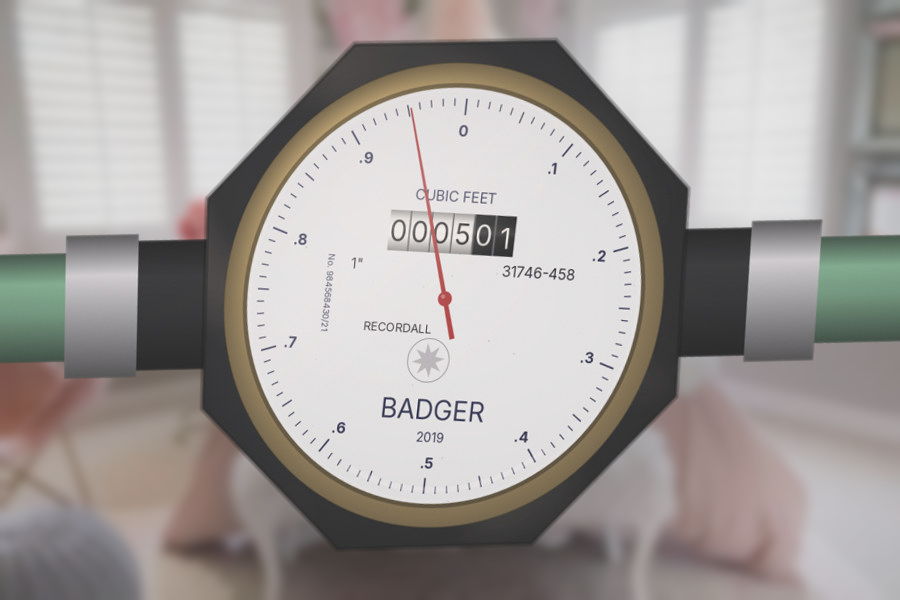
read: 500.95 ft³
